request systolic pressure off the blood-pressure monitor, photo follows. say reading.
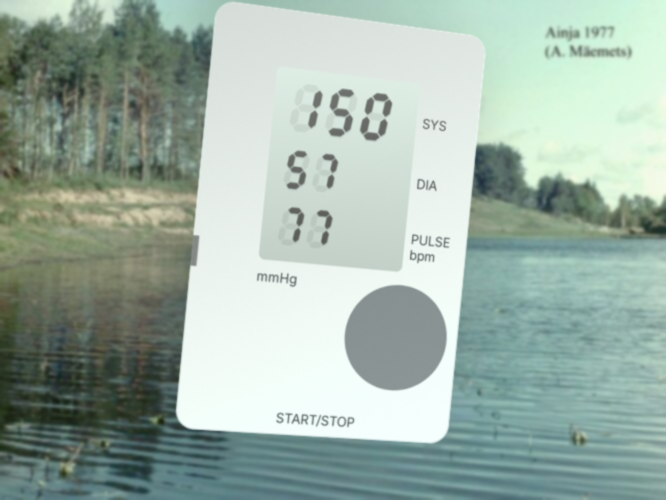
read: 150 mmHg
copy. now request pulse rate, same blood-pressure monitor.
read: 77 bpm
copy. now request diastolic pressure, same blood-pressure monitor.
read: 57 mmHg
